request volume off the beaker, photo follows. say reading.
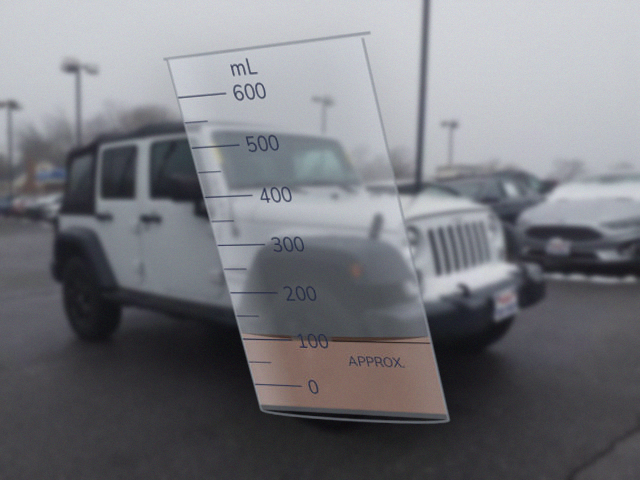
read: 100 mL
